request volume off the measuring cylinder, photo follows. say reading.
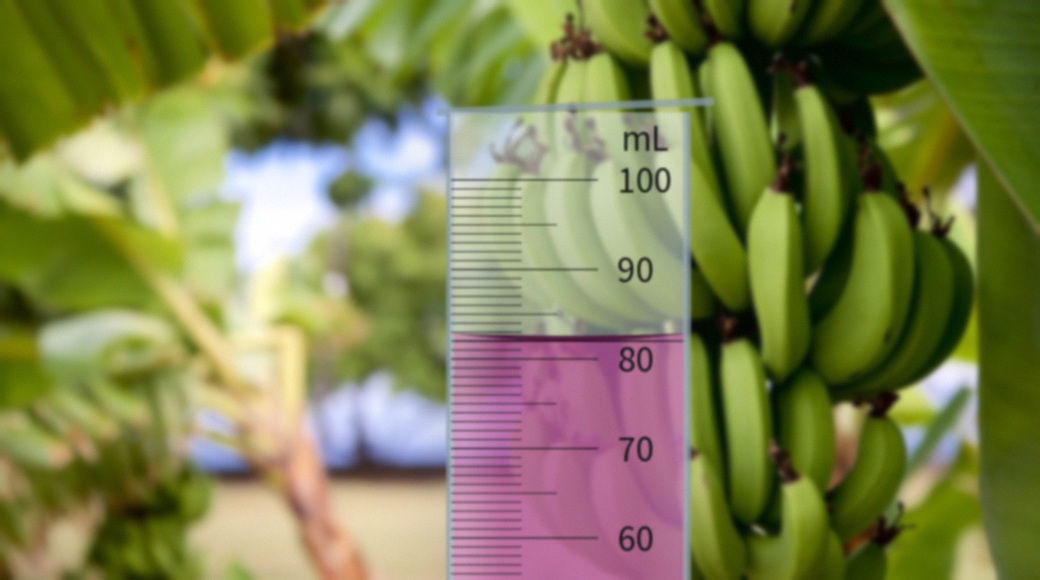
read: 82 mL
